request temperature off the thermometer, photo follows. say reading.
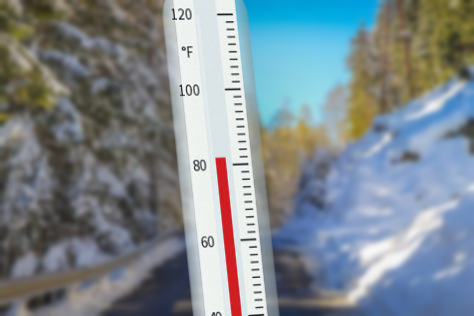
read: 82 °F
